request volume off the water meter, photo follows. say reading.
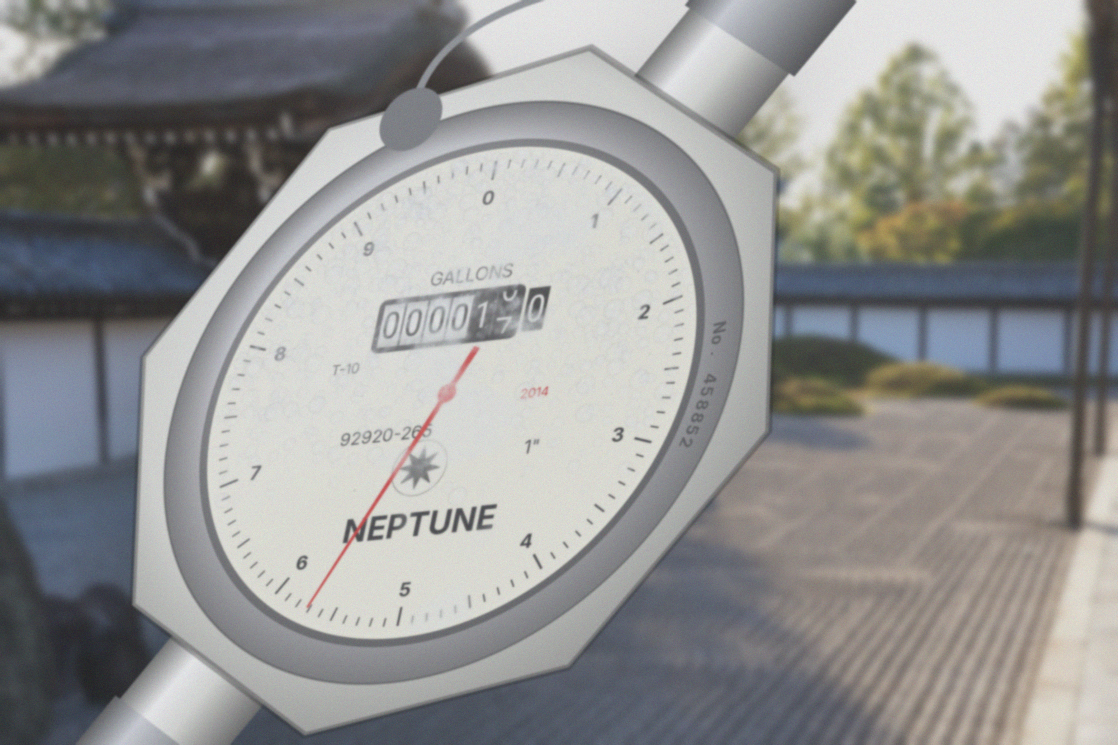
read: 165.7 gal
